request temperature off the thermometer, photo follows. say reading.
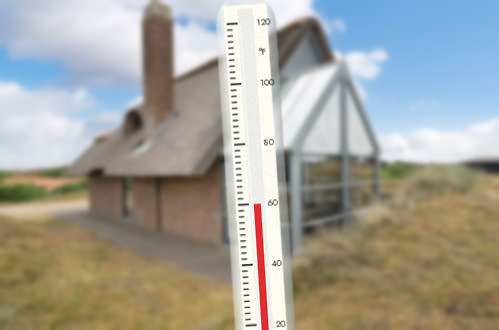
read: 60 °F
